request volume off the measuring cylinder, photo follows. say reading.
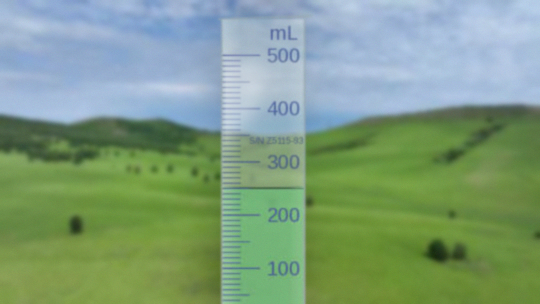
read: 250 mL
